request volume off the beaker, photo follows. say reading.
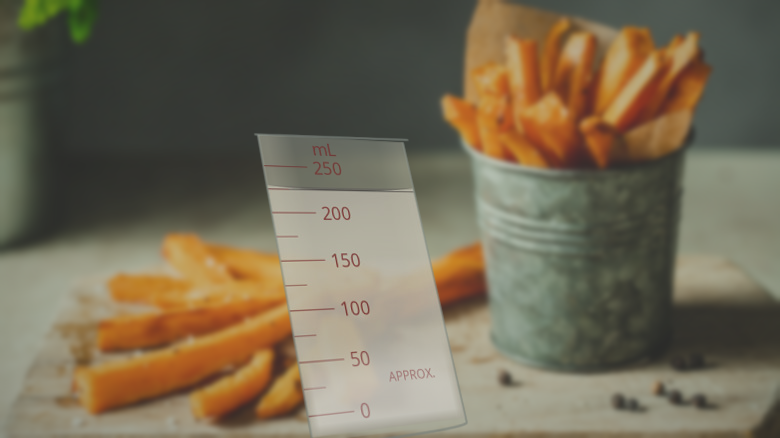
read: 225 mL
